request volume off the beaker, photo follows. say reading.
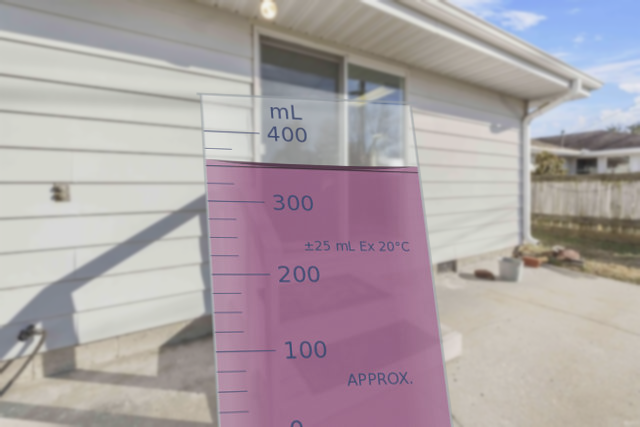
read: 350 mL
